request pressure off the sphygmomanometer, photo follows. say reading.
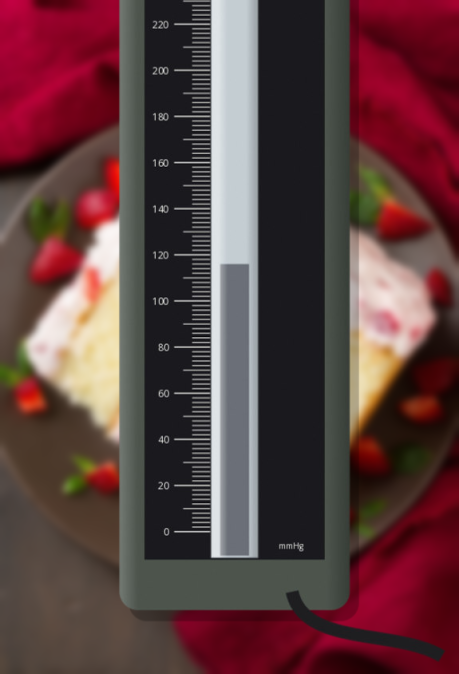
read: 116 mmHg
